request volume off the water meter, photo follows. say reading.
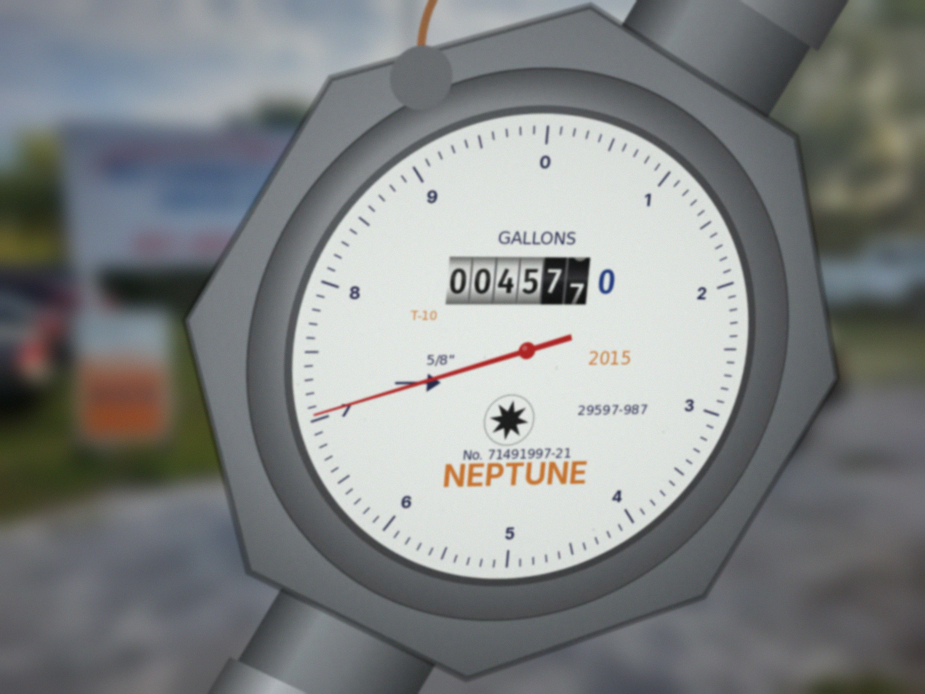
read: 45767.0 gal
